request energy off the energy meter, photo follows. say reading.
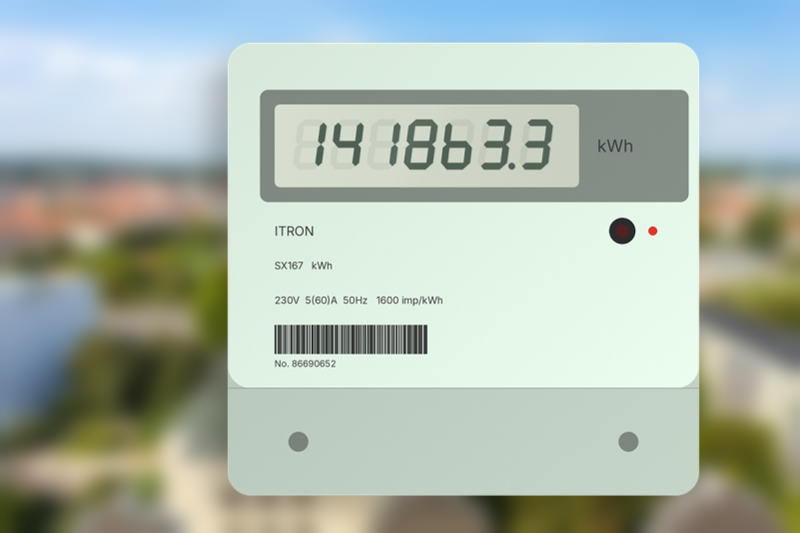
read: 141863.3 kWh
